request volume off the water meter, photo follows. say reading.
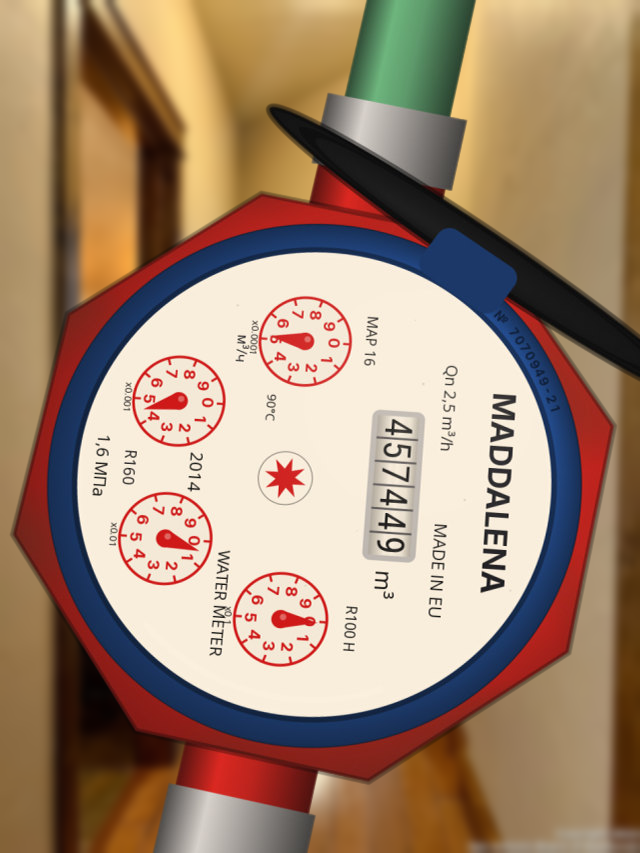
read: 457449.0045 m³
